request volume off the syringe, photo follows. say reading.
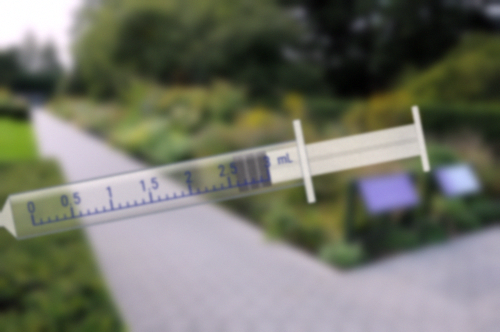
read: 2.6 mL
